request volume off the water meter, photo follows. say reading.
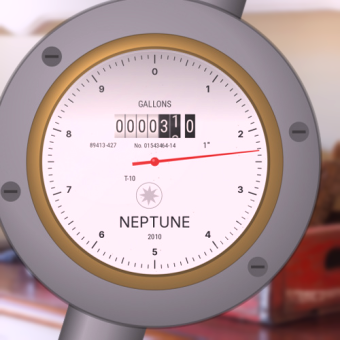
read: 312.3 gal
